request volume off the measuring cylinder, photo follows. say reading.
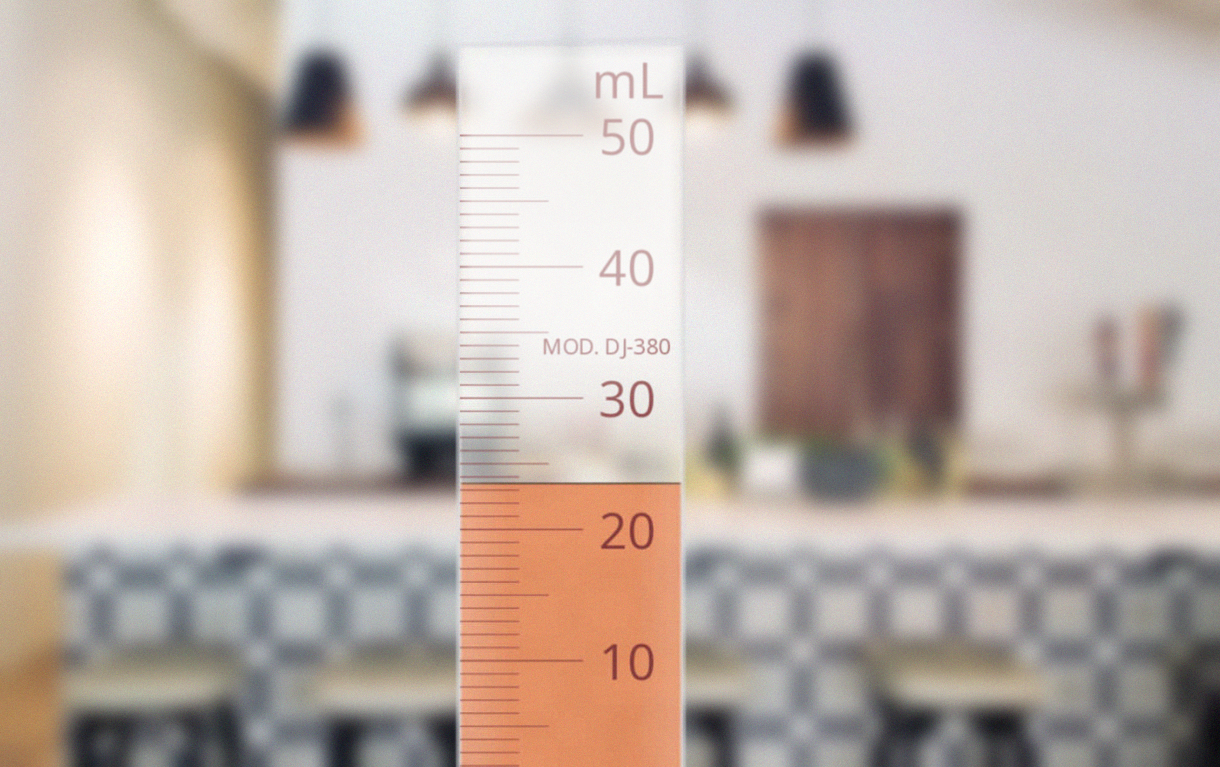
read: 23.5 mL
